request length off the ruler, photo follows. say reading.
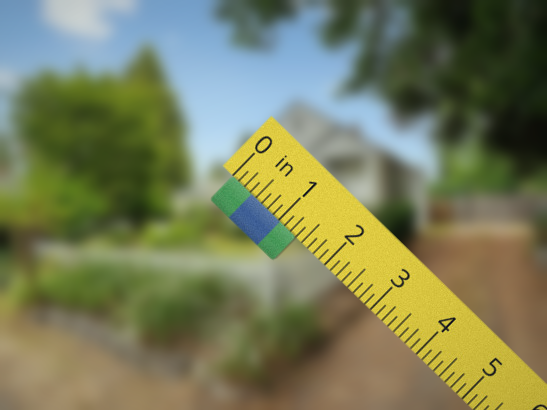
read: 1.375 in
